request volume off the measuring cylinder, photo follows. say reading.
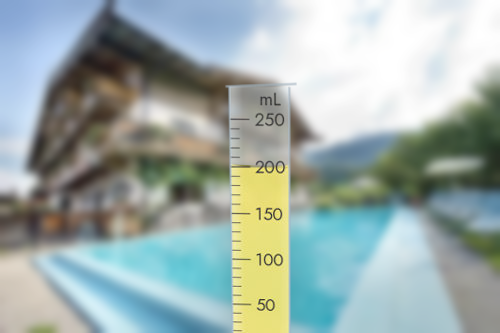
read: 200 mL
